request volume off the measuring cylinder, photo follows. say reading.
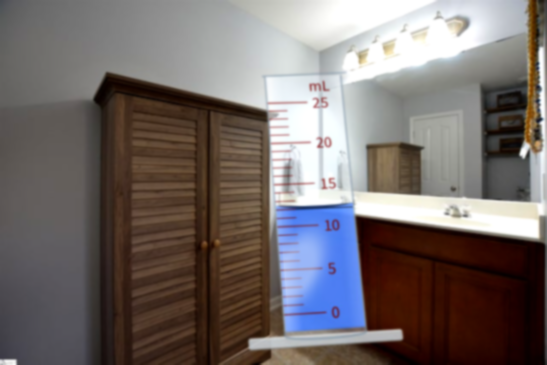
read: 12 mL
